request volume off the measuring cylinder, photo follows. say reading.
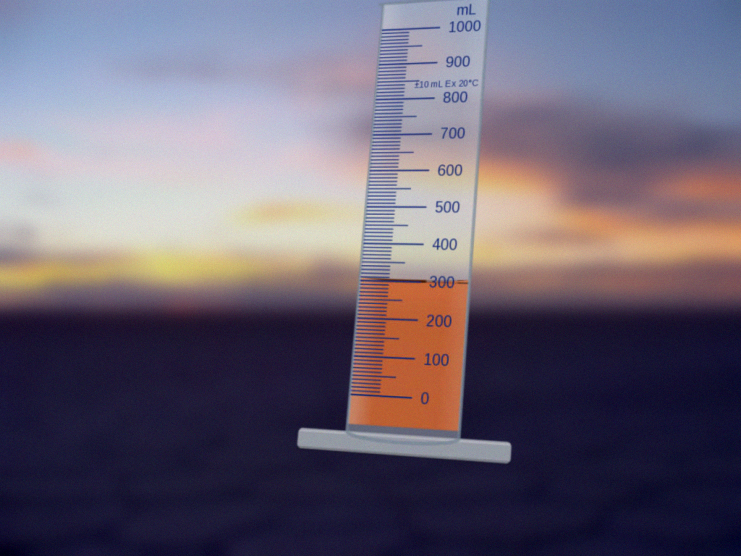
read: 300 mL
